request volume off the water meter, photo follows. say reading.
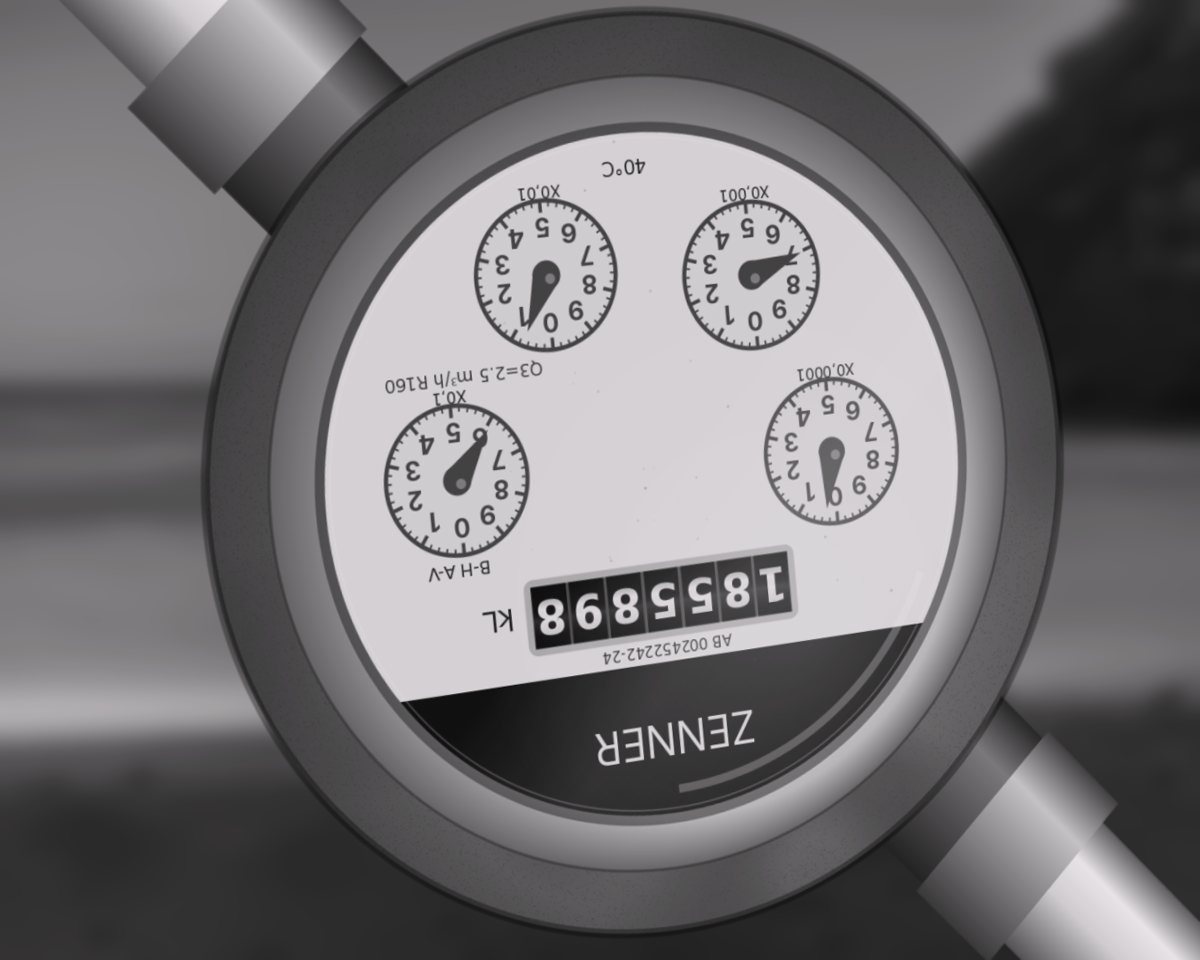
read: 1855898.6070 kL
